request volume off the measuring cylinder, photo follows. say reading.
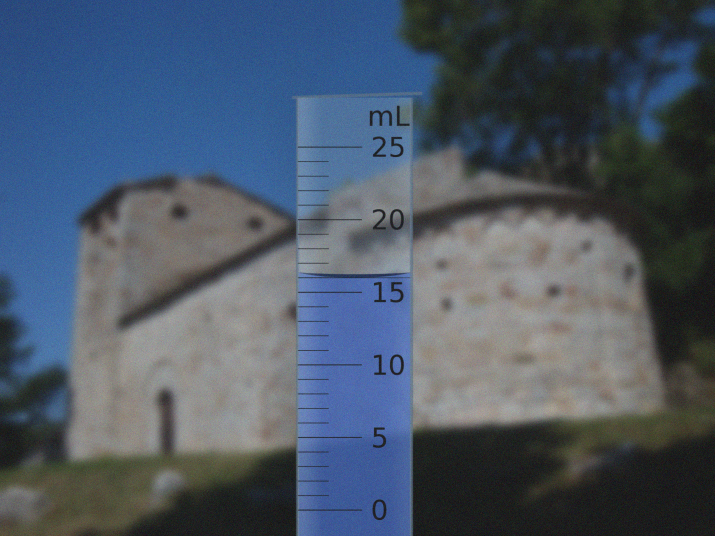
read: 16 mL
